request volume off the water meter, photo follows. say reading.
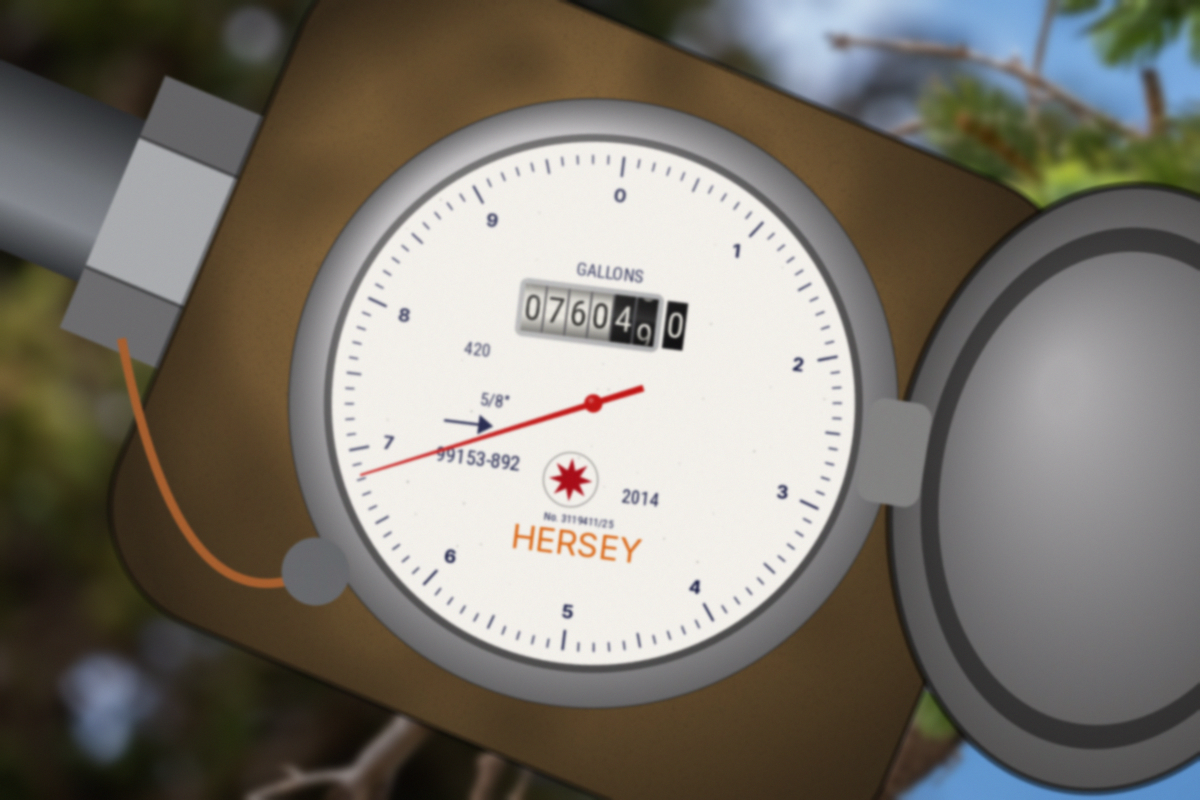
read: 760486.8 gal
